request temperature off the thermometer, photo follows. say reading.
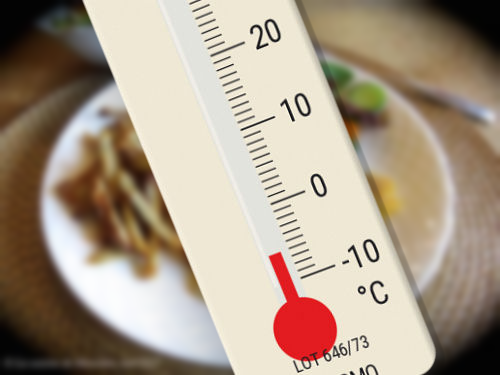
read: -6 °C
